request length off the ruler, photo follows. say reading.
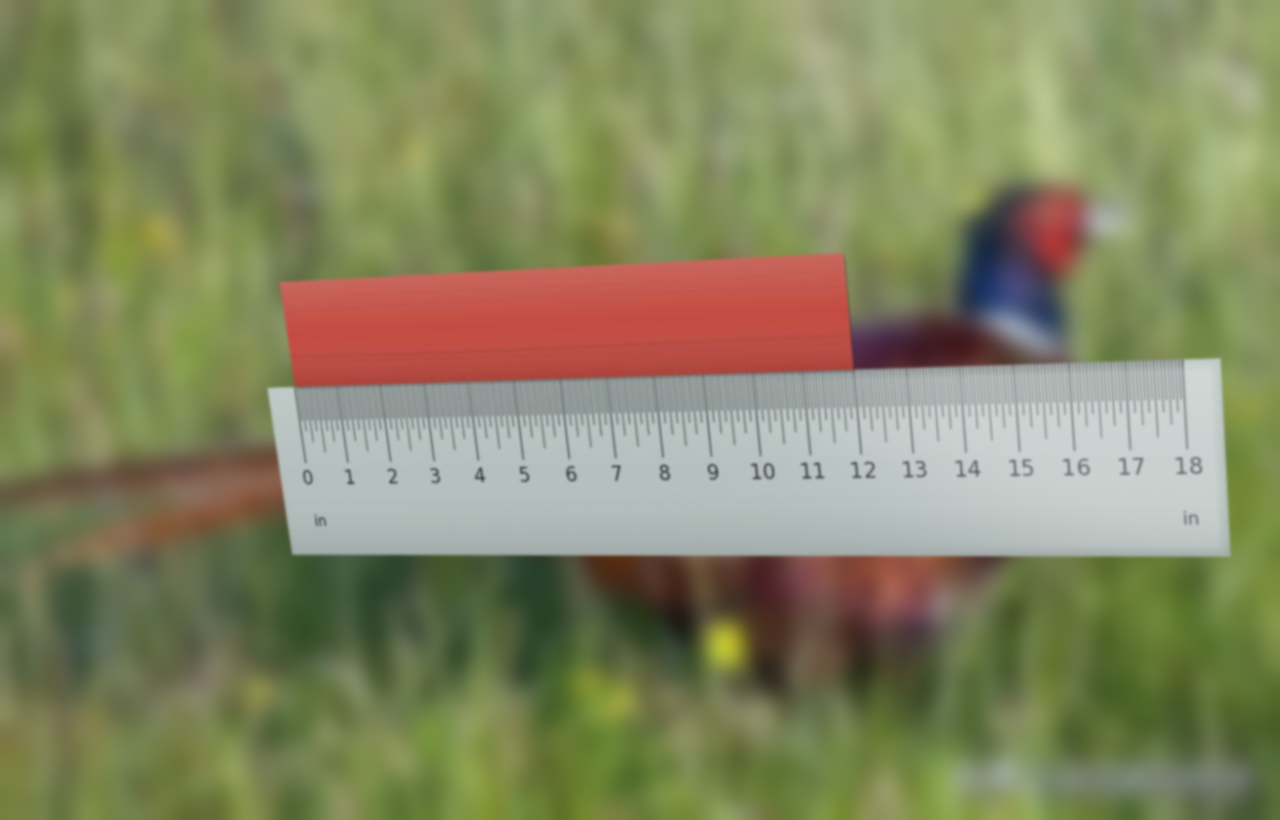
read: 12 in
